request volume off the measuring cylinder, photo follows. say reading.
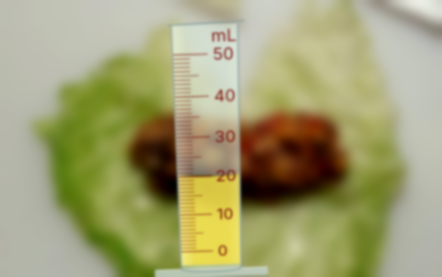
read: 20 mL
